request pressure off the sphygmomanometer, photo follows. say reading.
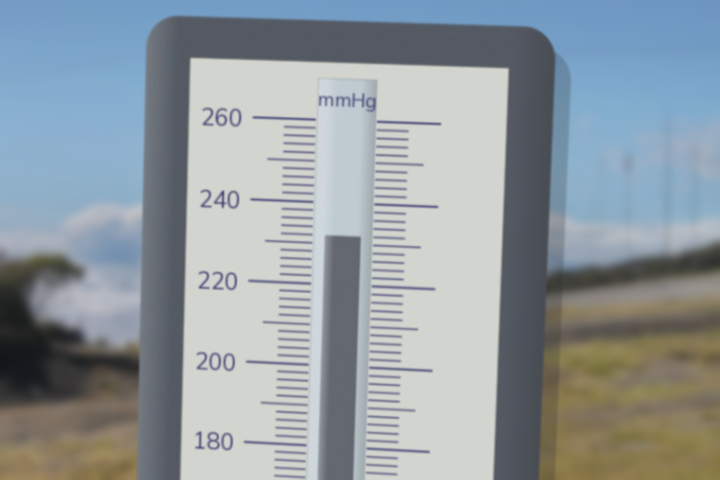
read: 232 mmHg
